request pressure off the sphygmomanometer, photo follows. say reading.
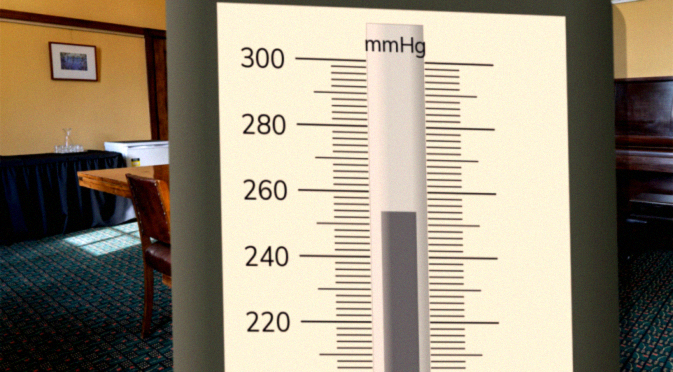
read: 254 mmHg
